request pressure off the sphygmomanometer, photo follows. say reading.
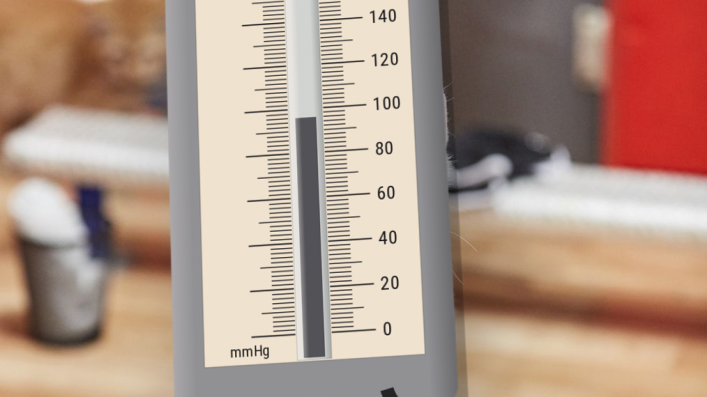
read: 96 mmHg
